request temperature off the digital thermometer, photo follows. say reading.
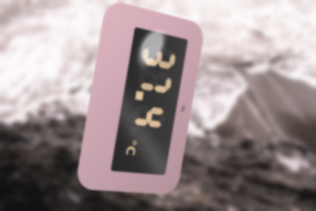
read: 37.4 °C
